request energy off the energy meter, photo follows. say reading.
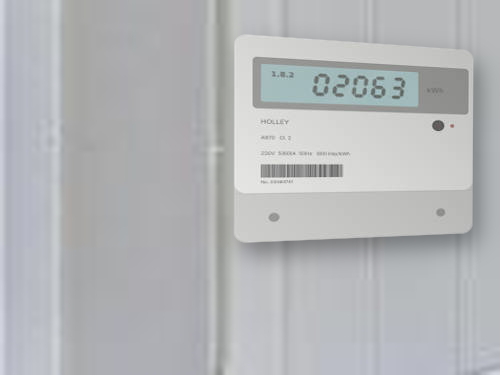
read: 2063 kWh
